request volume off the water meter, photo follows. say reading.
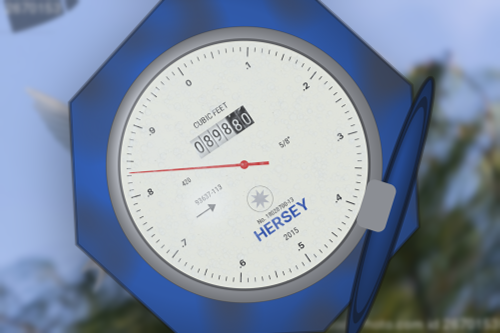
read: 89879.83 ft³
